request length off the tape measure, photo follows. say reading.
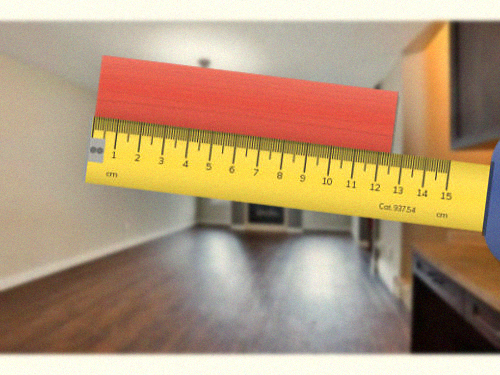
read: 12.5 cm
